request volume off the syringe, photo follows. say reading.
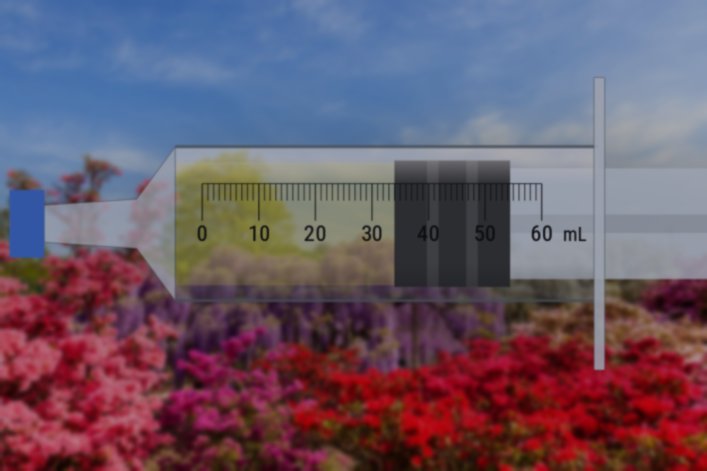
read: 34 mL
